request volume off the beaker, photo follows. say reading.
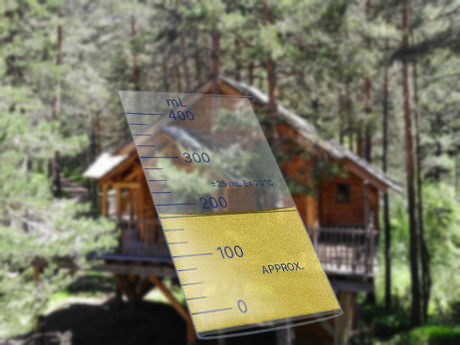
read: 175 mL
